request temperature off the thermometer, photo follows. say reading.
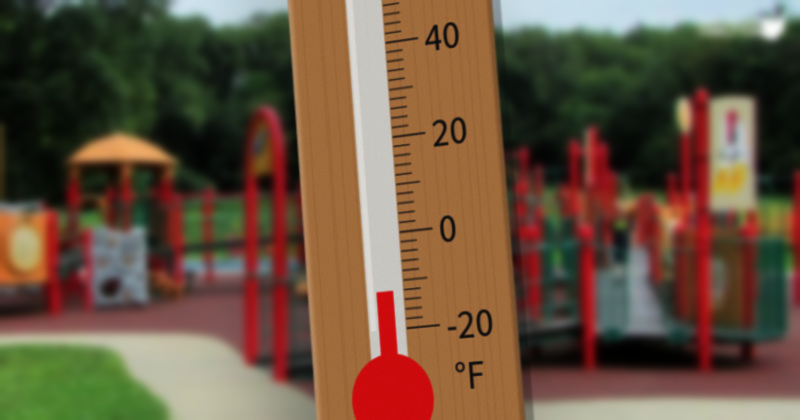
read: -12 °F
